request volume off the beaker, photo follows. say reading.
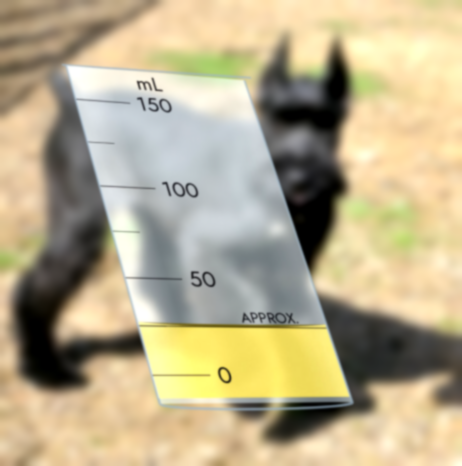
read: 25 mL
